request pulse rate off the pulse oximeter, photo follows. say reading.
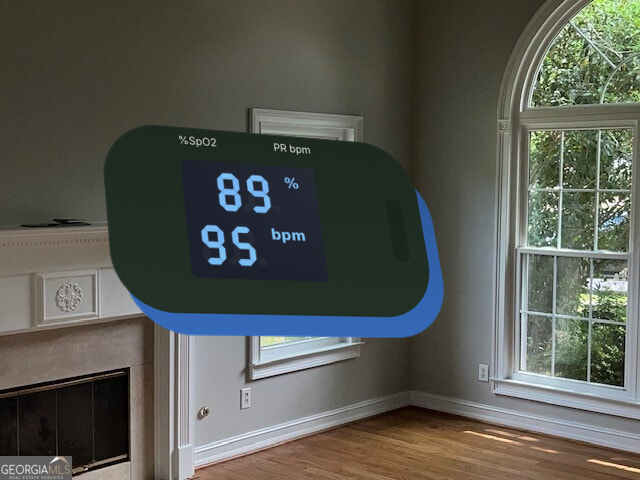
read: 95 bpm
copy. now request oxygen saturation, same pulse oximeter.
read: 89 %
